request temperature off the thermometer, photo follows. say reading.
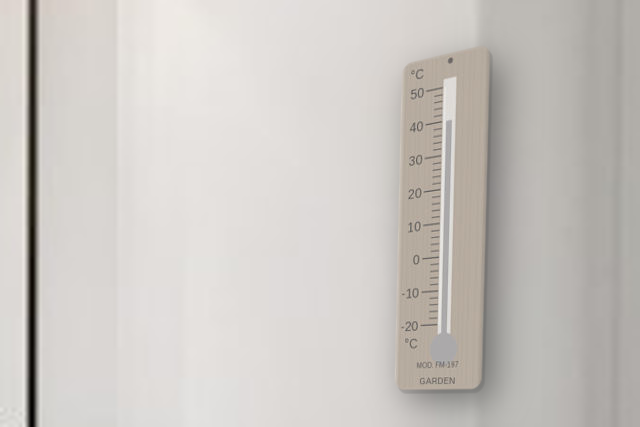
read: 40 °C
